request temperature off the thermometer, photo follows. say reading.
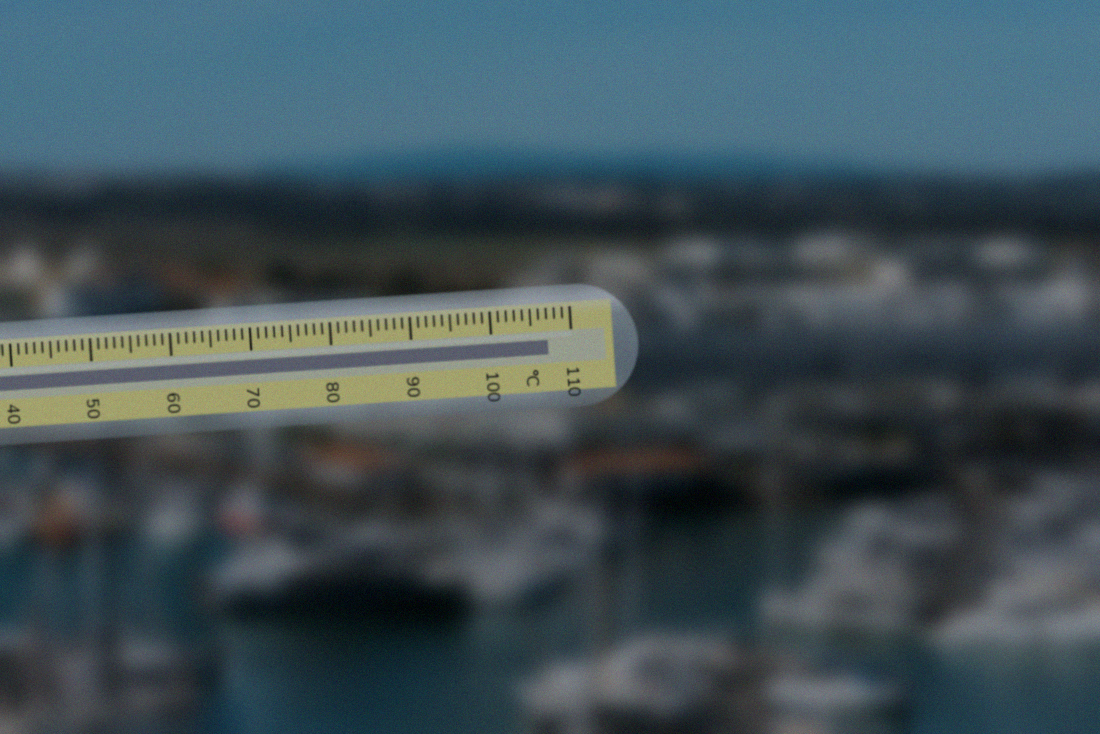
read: 107 °C
